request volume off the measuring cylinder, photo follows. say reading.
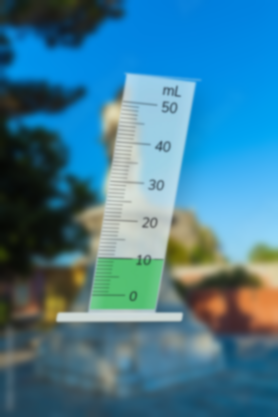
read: 10 mL
